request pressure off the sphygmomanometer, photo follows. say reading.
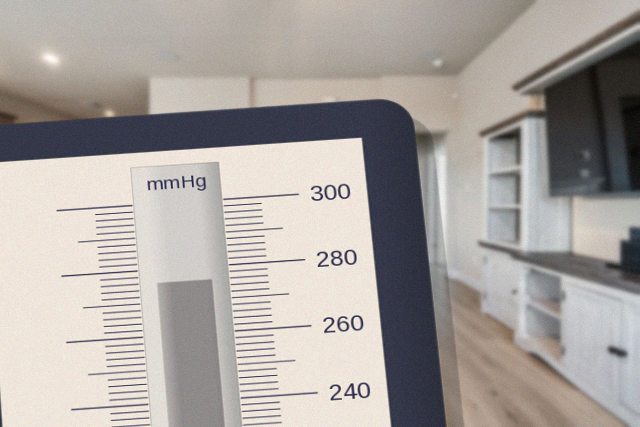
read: 276 mmHg
